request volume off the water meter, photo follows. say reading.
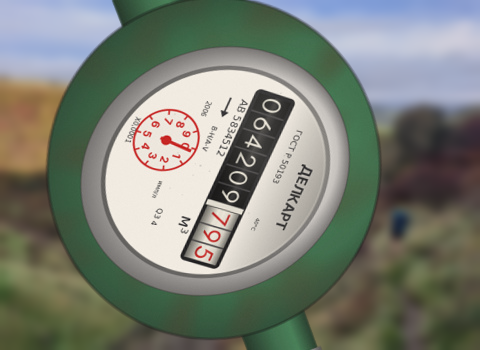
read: 64209.7950 m³
